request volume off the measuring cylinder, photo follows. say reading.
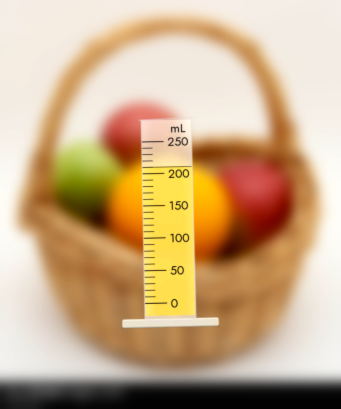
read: 210 mL
